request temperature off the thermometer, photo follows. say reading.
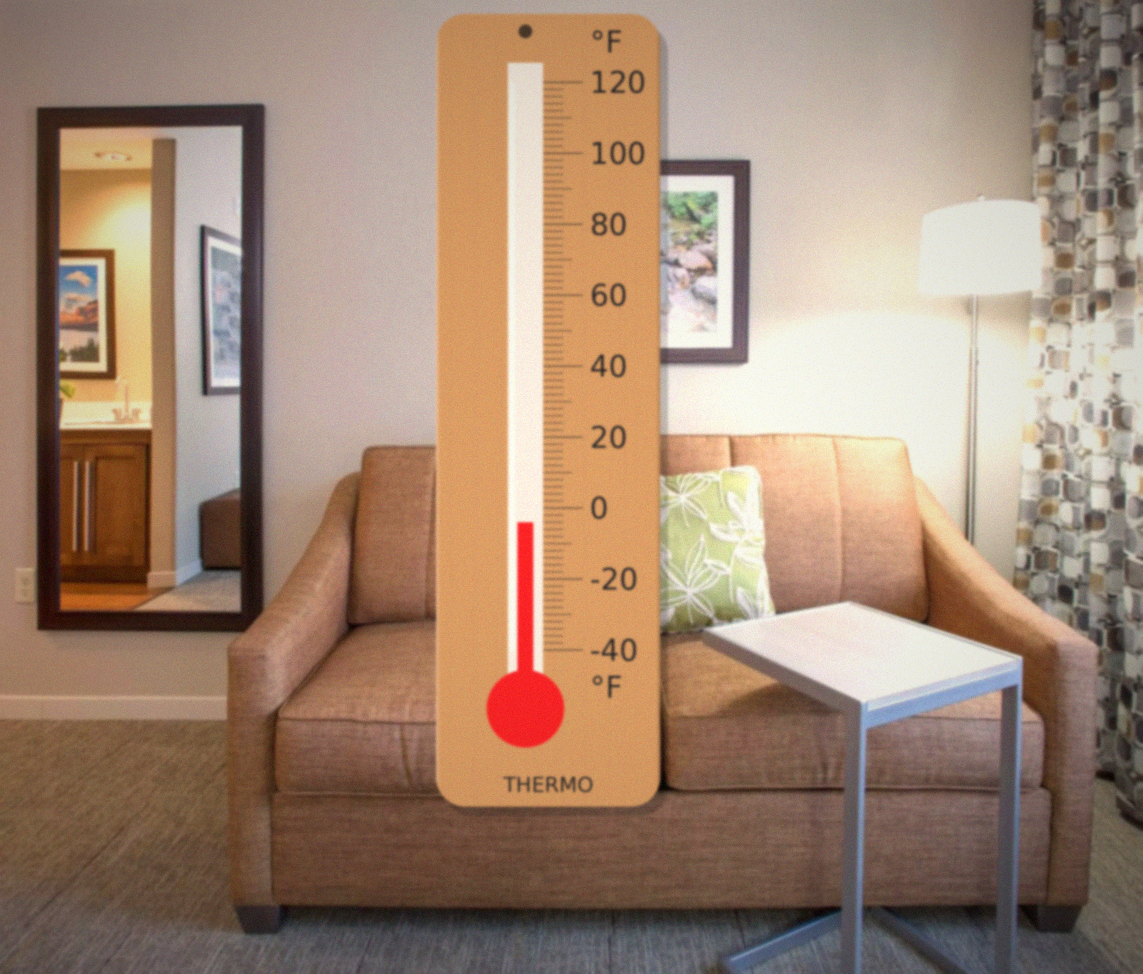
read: -4 °F
